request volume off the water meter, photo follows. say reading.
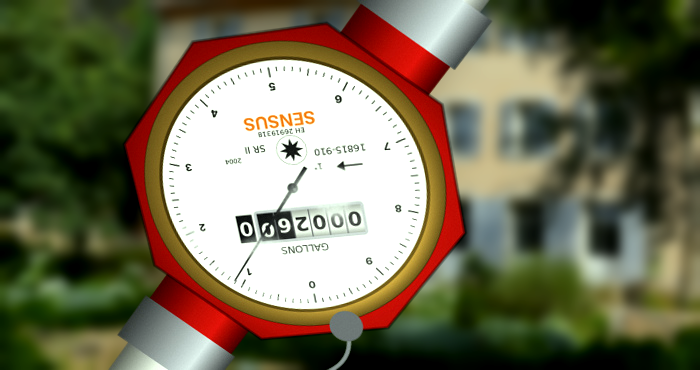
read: 2601.1 gal
